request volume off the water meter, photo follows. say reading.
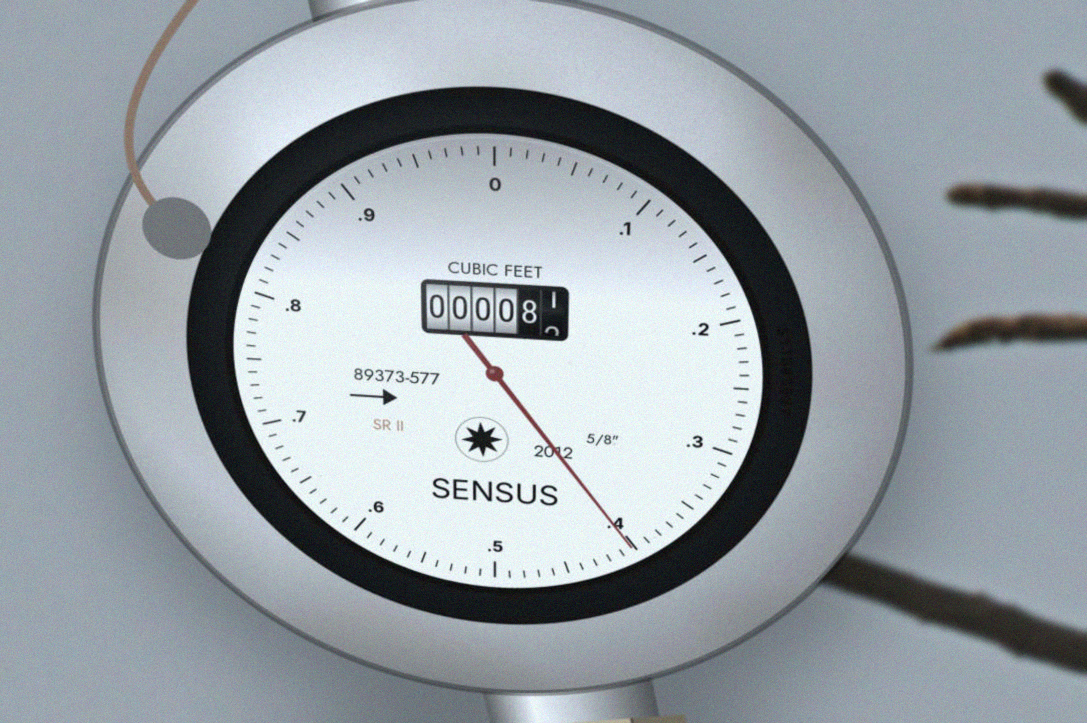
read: 81.40 ft³
